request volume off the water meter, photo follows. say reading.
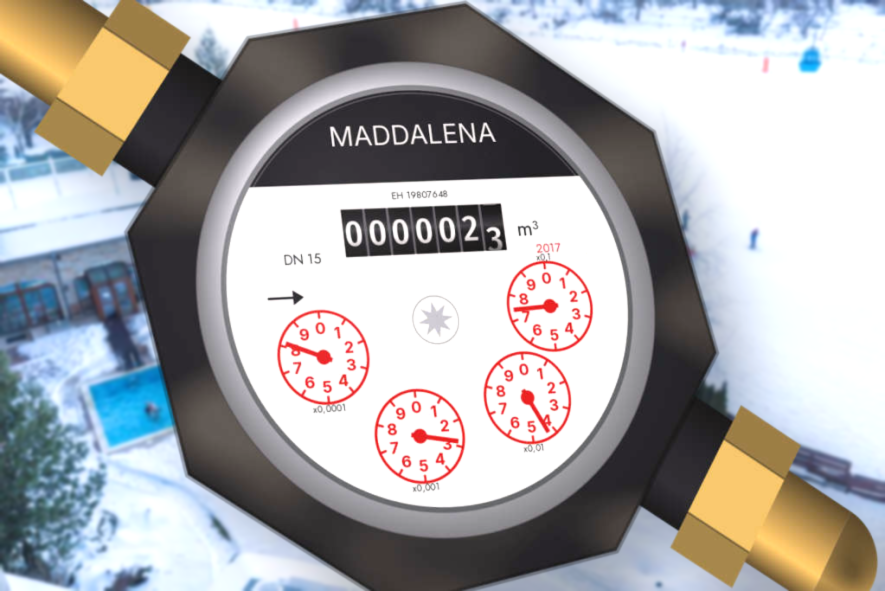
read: 22.7428 m³
